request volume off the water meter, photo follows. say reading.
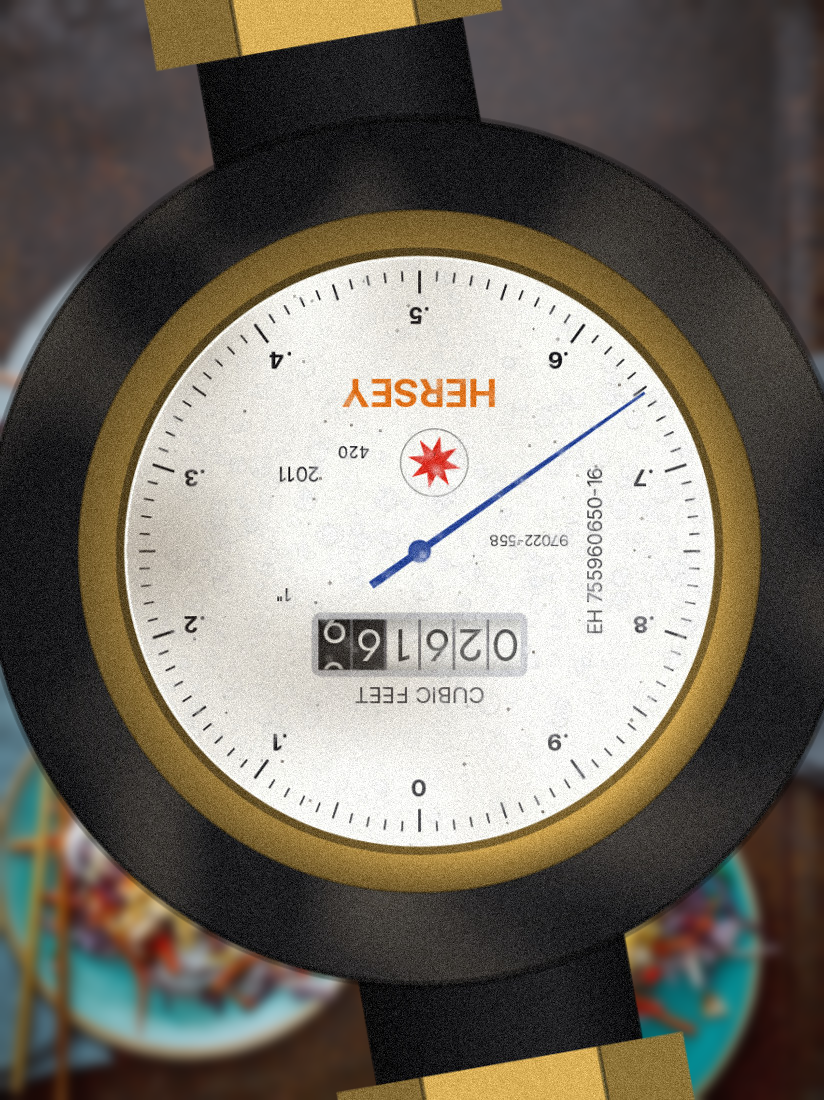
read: 26168.65 ft³
